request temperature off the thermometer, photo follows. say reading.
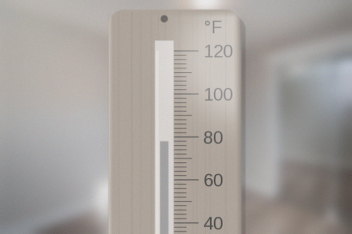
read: 78 °F
